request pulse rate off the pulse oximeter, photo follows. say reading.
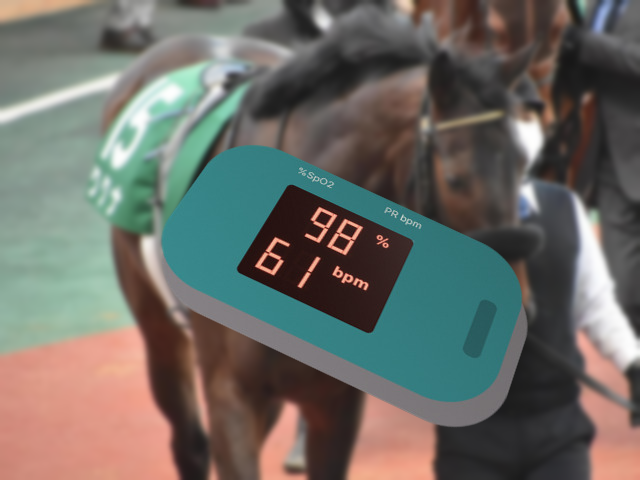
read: 61 bpm
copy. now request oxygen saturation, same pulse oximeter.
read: 98 %
